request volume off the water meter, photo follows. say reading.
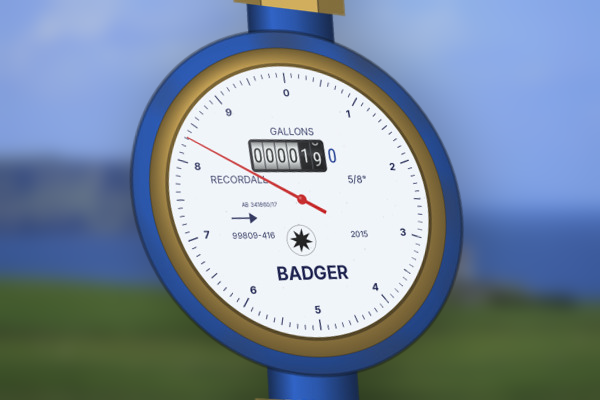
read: 188.3 gal
